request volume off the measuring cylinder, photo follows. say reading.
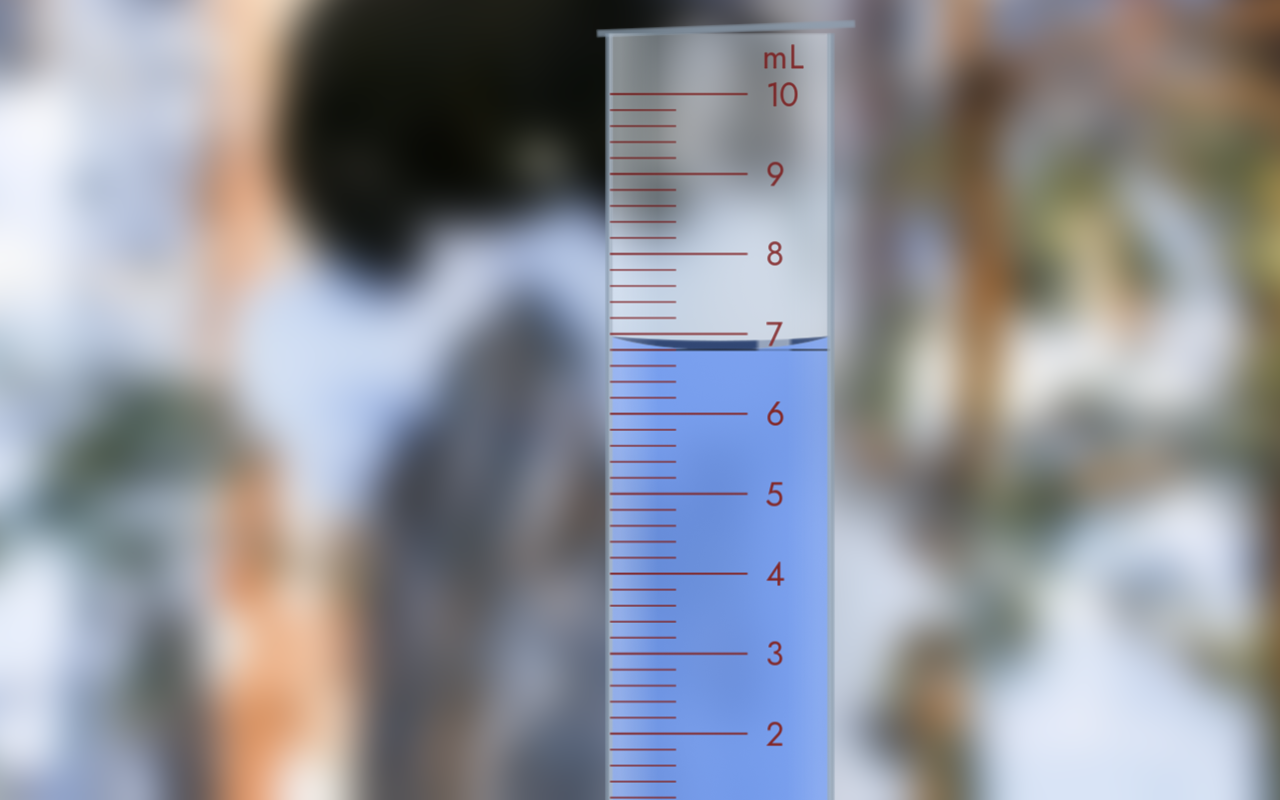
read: 6.8 mL
